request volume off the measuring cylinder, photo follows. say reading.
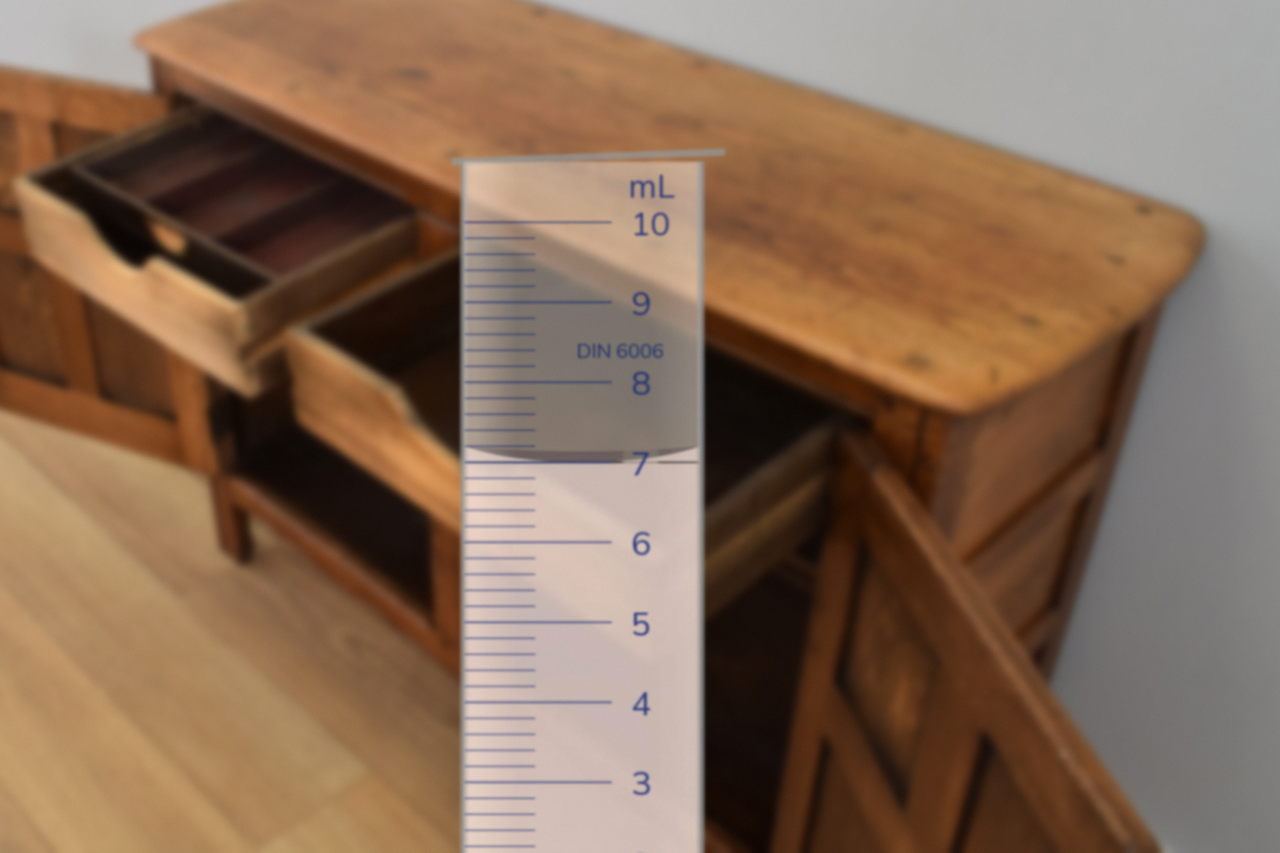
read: 7 mL
